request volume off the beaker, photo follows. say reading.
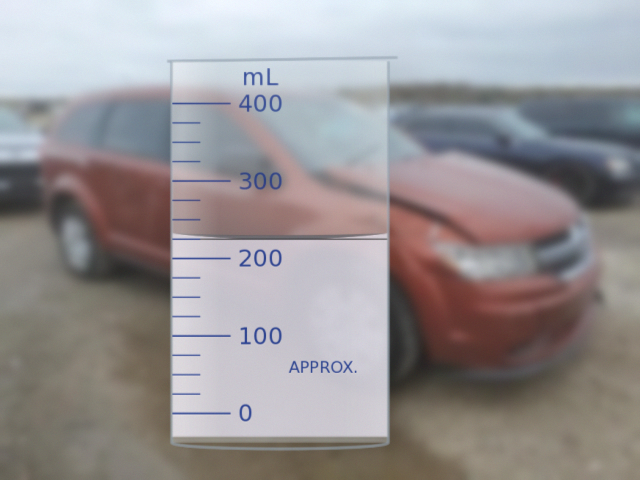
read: 225 mL
